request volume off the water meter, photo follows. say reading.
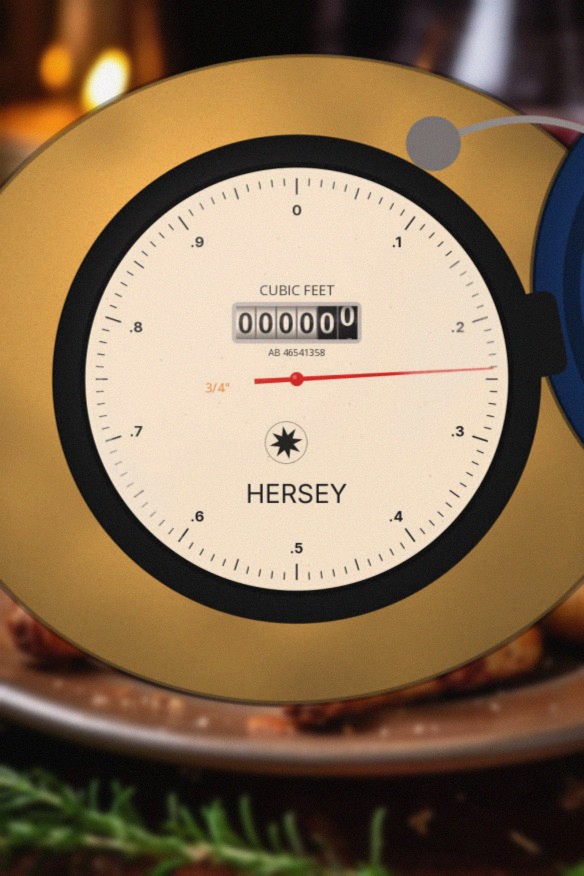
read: 0.24 ft³
